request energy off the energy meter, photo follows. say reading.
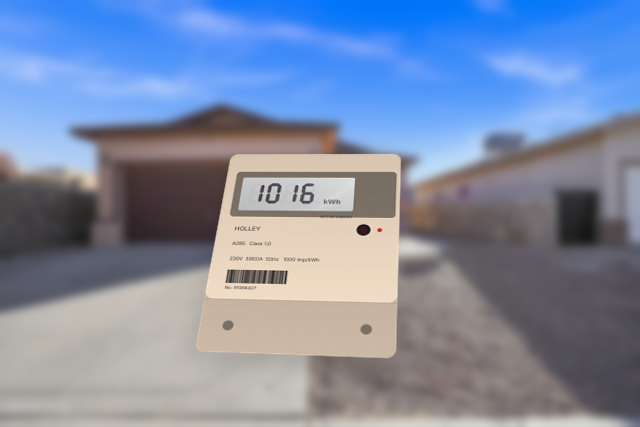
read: 1016 kWh
